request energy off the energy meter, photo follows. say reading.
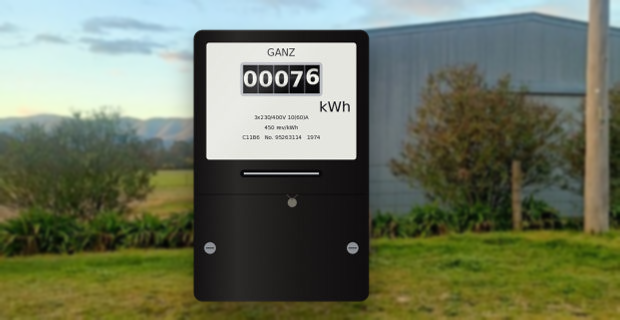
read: 76 kWh
